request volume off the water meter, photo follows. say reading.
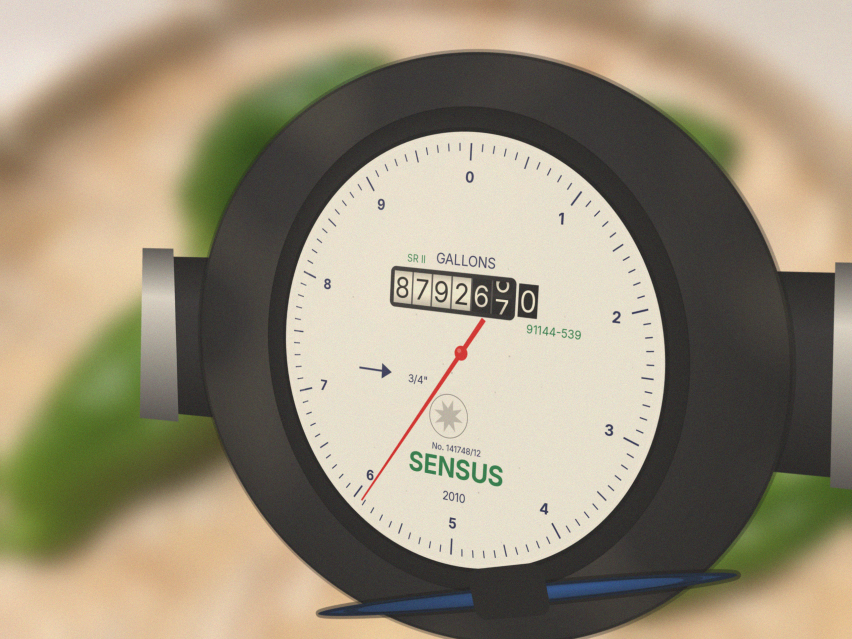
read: 8792665.9 gal
